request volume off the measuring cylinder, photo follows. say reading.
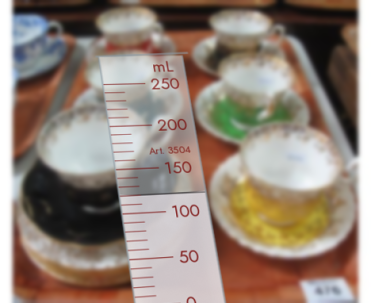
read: 120 mL
